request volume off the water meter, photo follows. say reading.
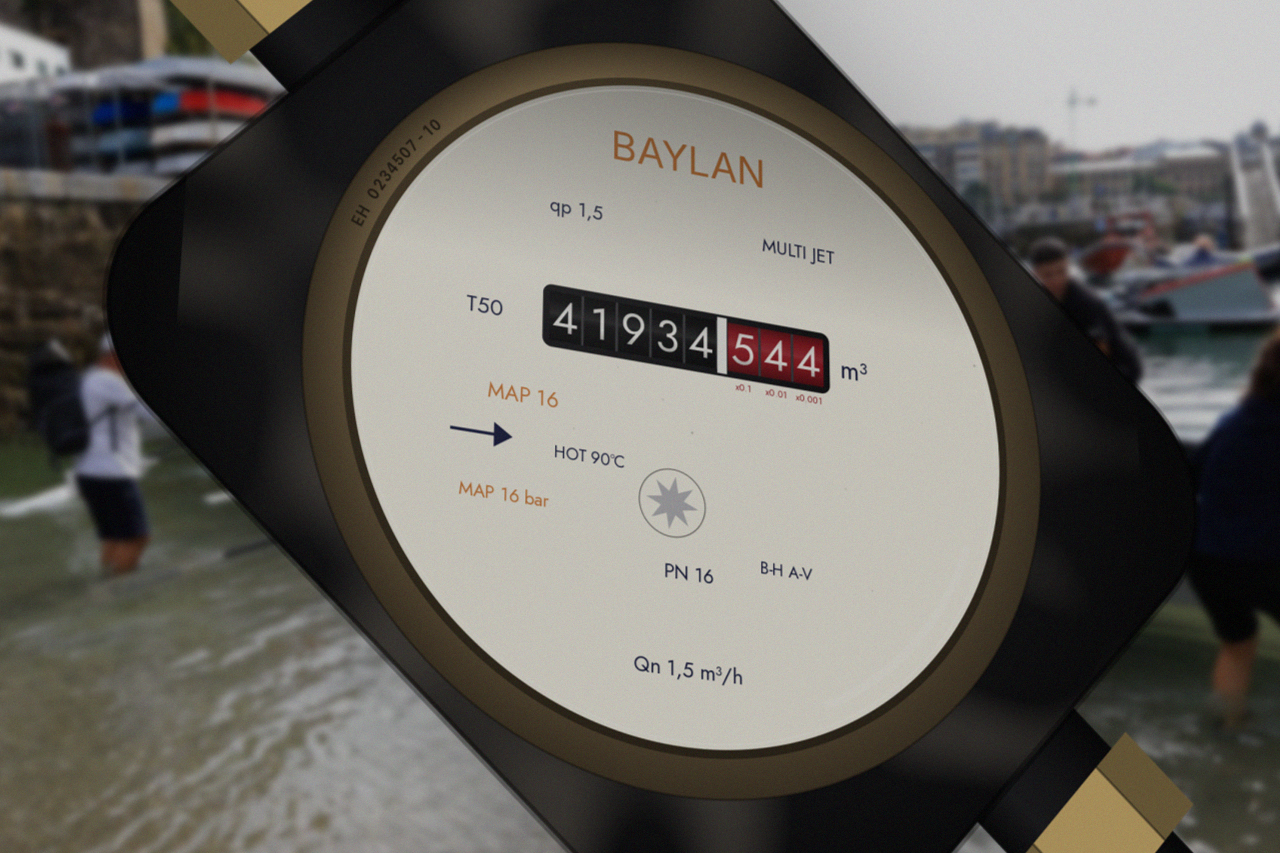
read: 41934.544 m³
